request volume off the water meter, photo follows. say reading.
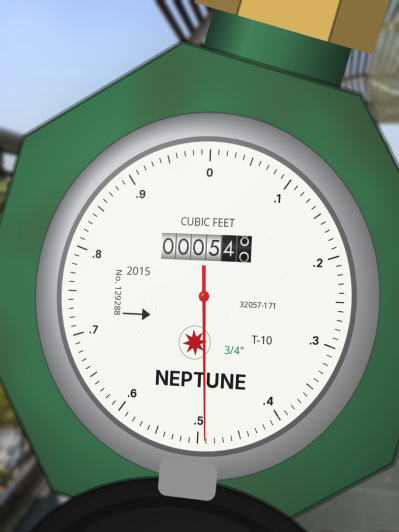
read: 548.49 ft³
